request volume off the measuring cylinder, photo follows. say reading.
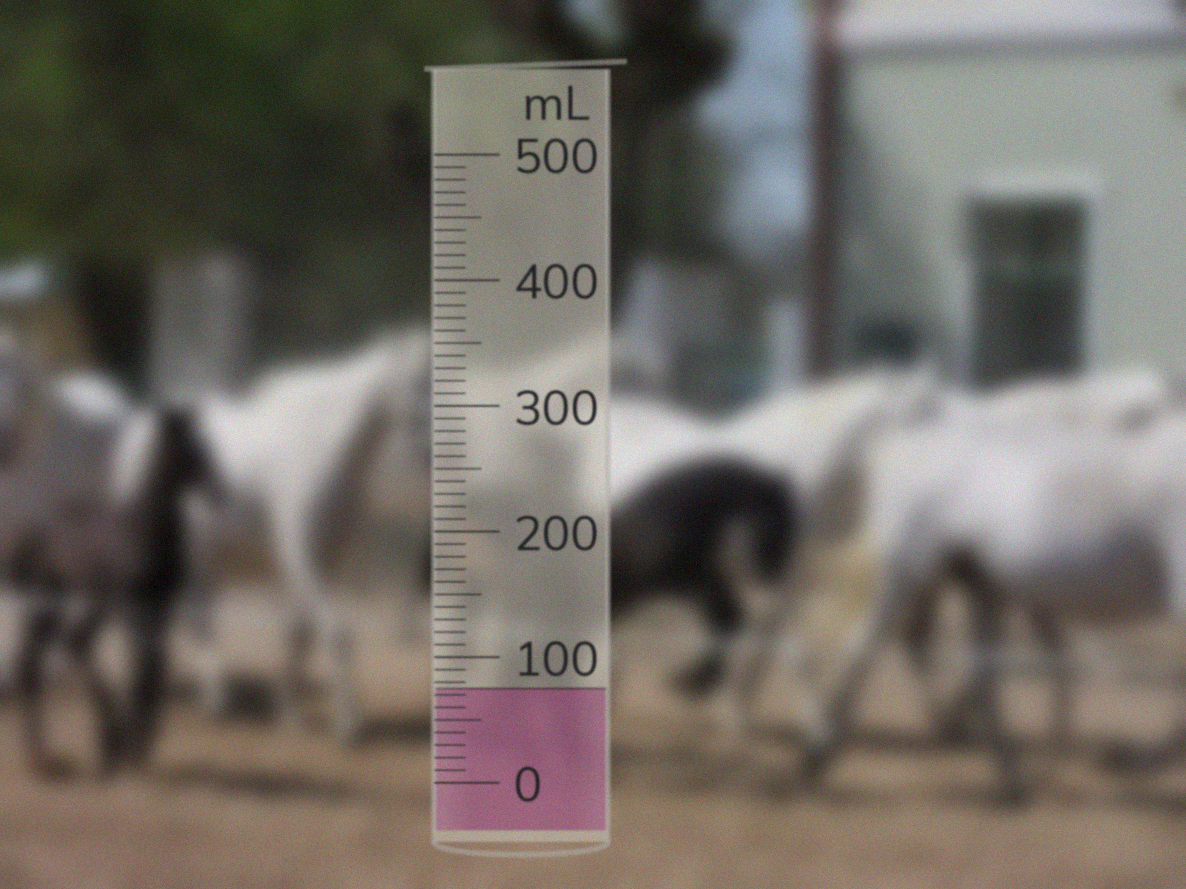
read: 75 mL
